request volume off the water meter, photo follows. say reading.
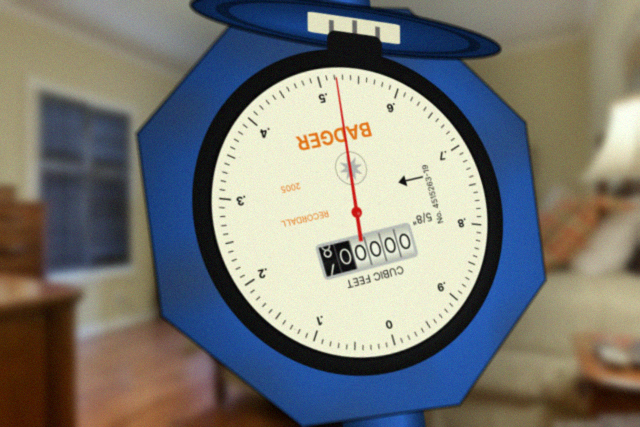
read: 7.52 ft³
